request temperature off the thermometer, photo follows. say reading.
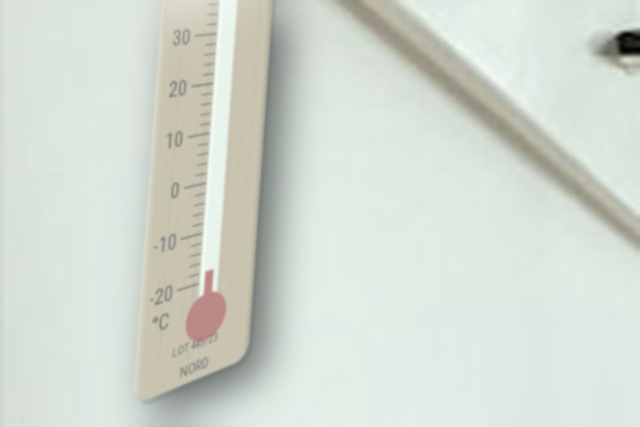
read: -18 °C
